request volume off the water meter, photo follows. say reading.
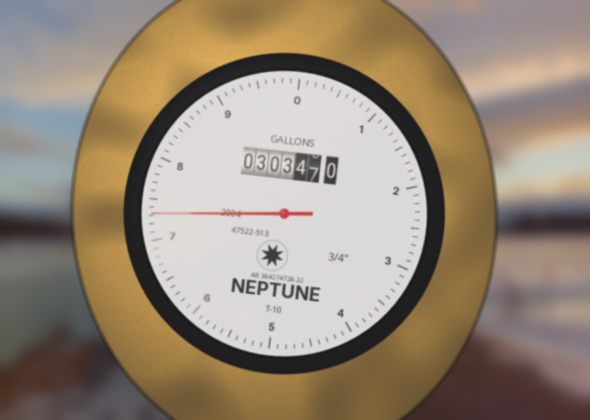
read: 303467.3 gal
